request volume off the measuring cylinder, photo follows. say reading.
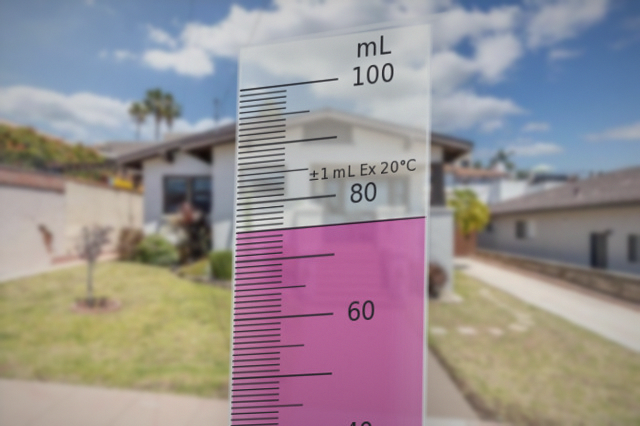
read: 75 mL
